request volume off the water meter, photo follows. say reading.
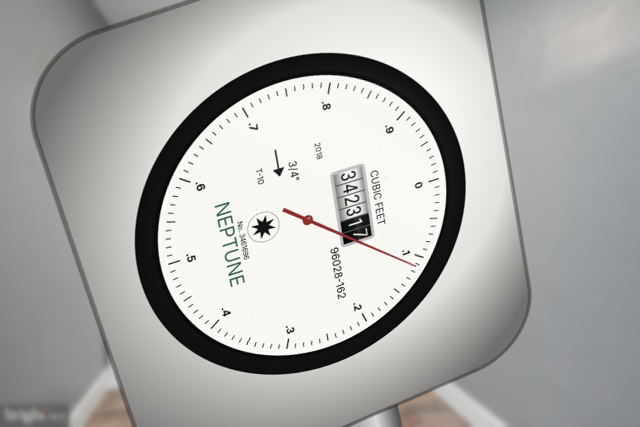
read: 342317.11 ft³
